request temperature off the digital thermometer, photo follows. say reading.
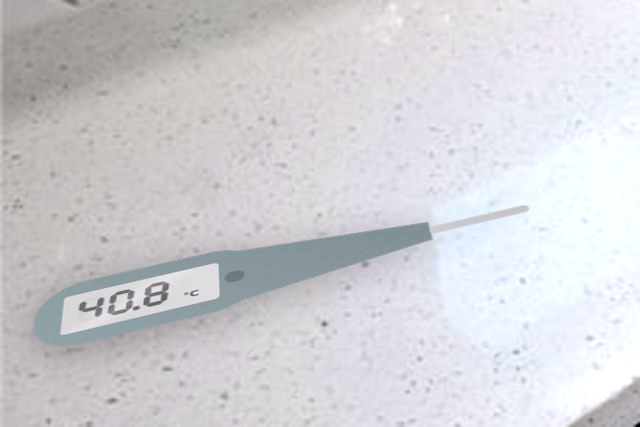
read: 40.8 °C
